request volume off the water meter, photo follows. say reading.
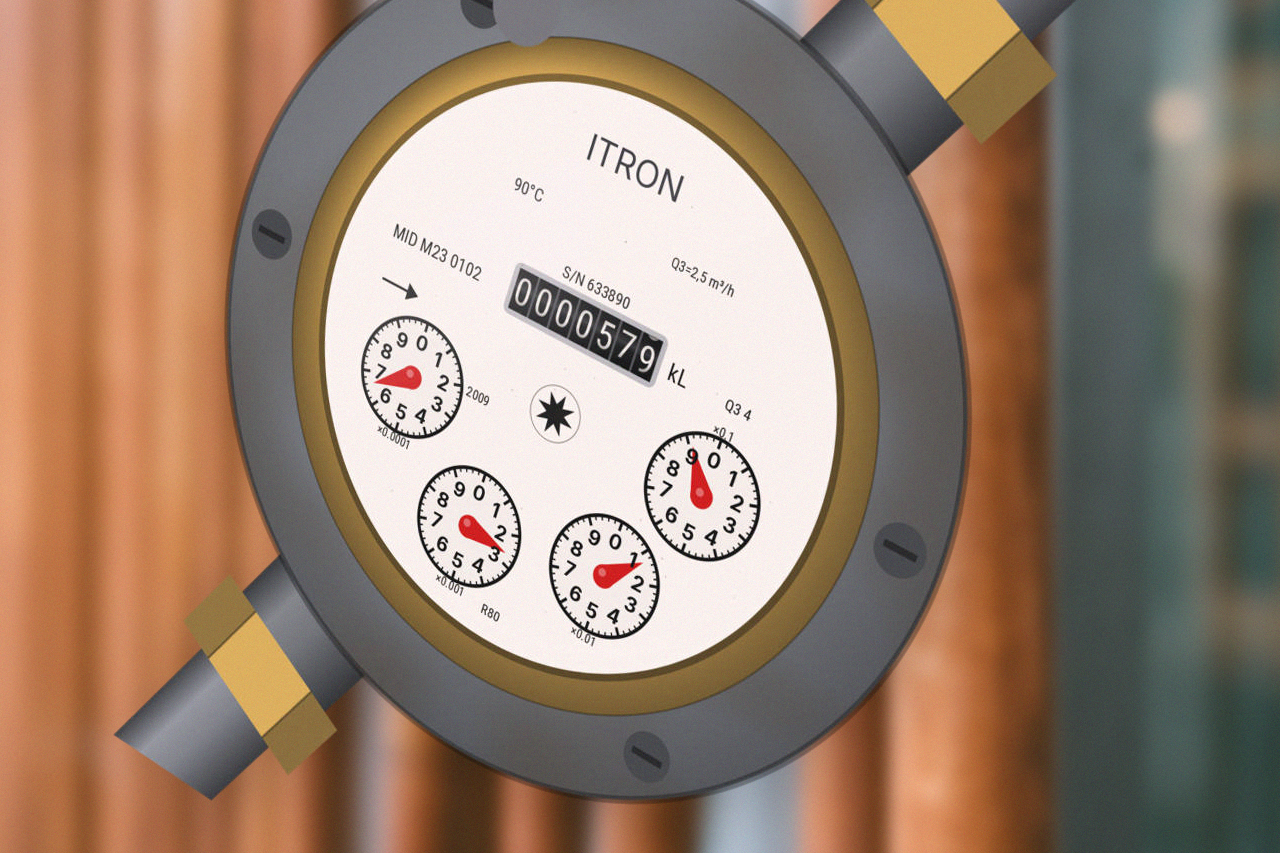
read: 578.9126 kL
